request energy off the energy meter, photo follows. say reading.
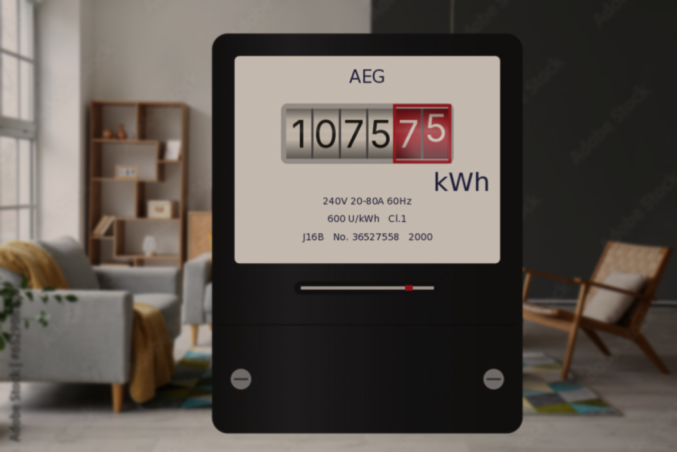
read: 1075.75 kWh
